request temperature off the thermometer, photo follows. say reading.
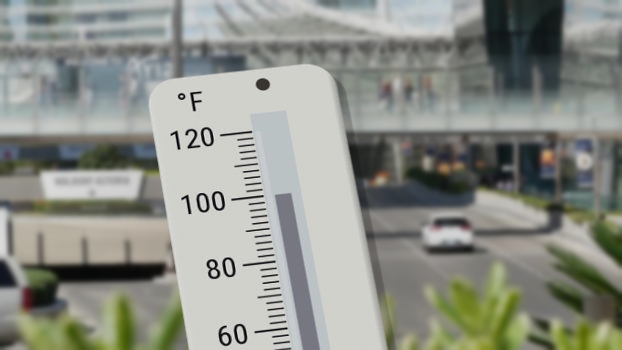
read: 100 °F
